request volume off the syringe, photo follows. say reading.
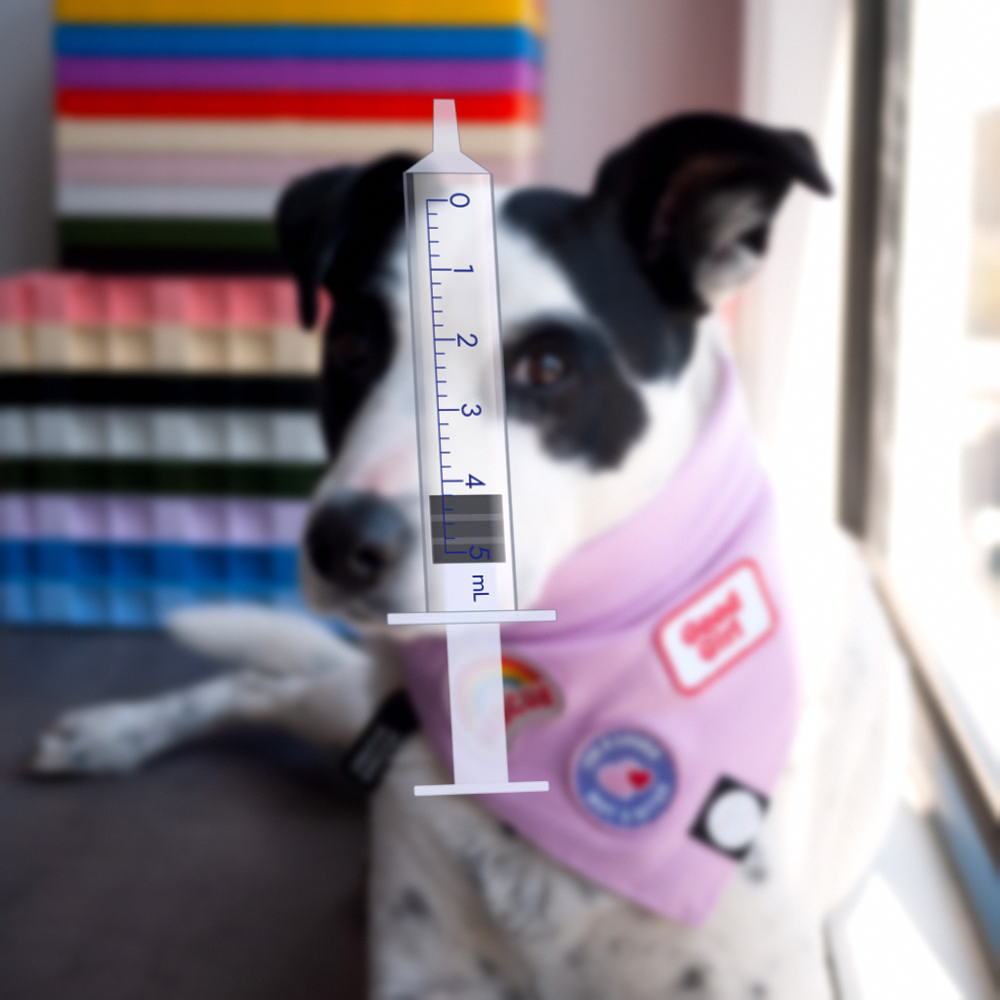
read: 4.2 mL
